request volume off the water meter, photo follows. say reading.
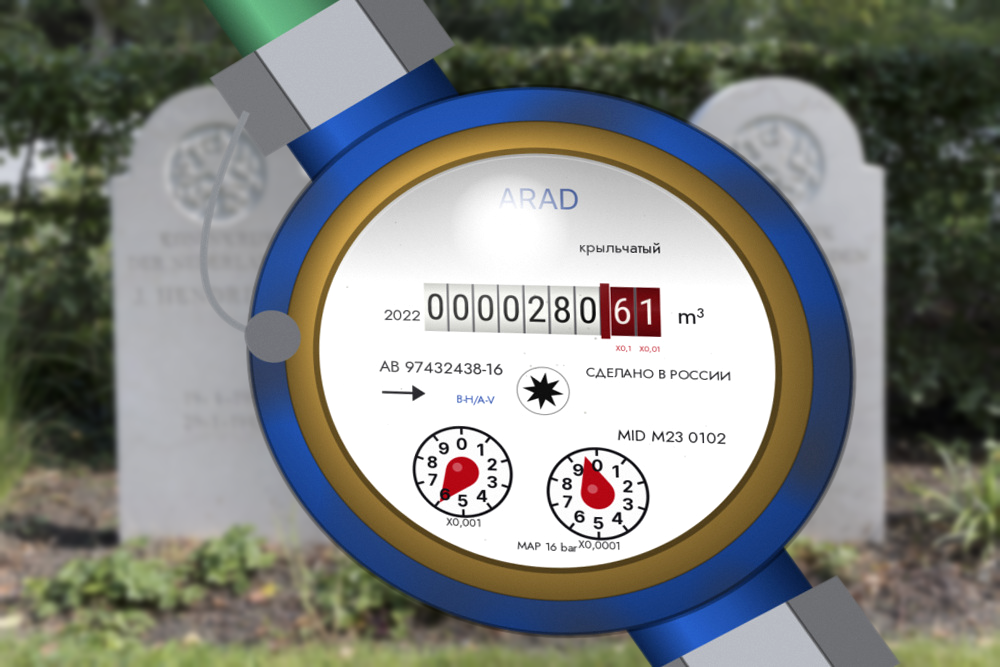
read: 280.6159 m³
